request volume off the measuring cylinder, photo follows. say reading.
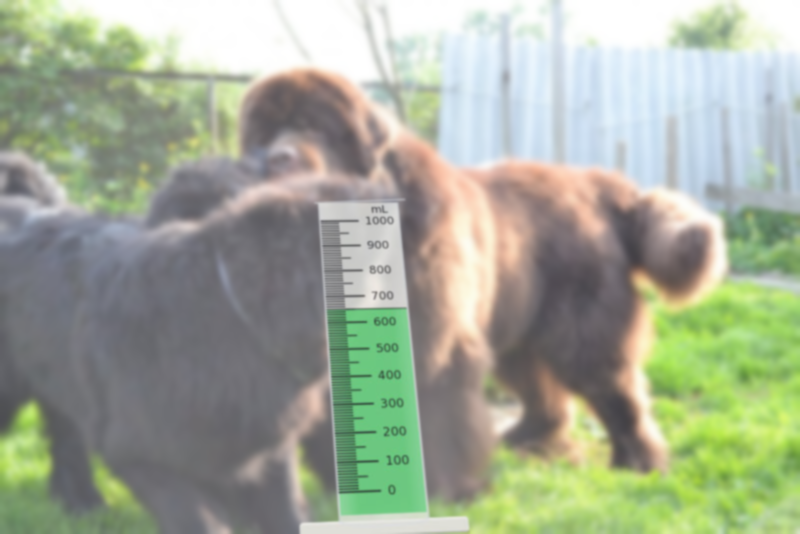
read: 650 mL
